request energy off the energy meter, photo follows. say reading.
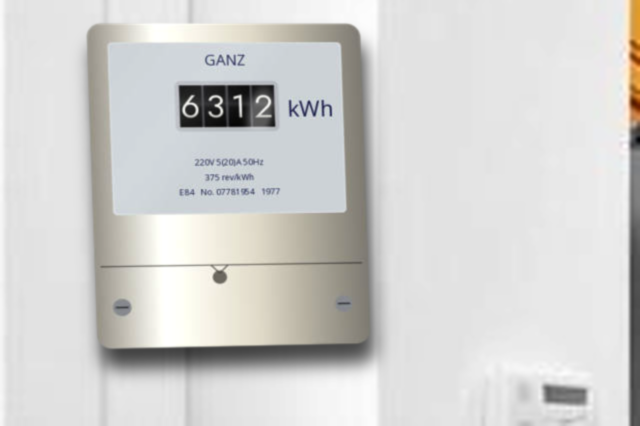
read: 6312 kWh
